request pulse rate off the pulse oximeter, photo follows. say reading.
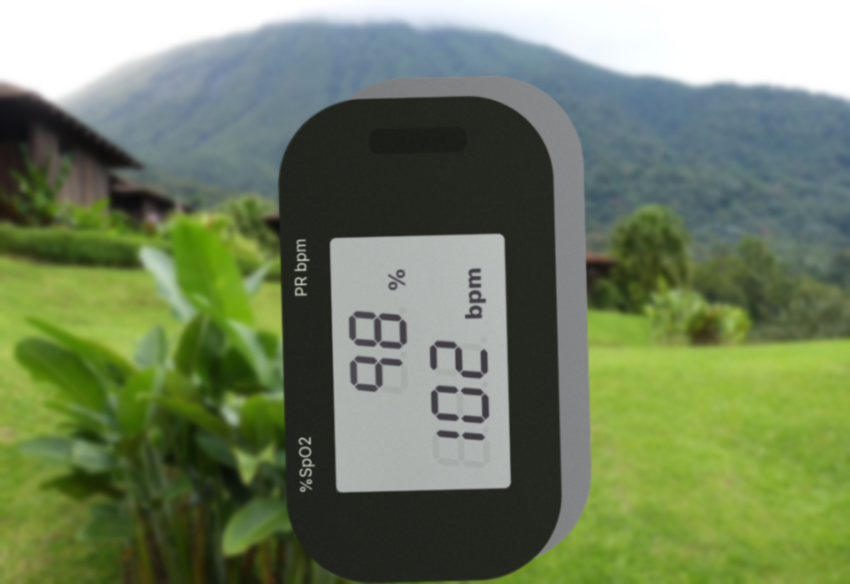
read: 102 bpm
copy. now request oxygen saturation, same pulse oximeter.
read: 98 %
